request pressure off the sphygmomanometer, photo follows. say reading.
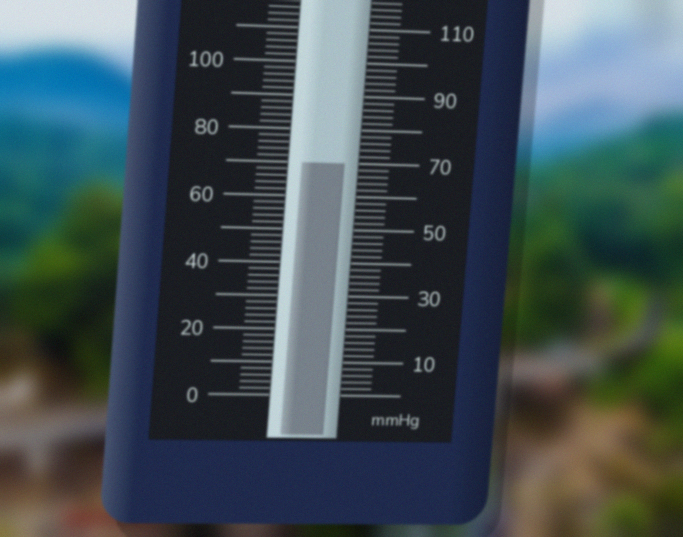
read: 70 mmHg
